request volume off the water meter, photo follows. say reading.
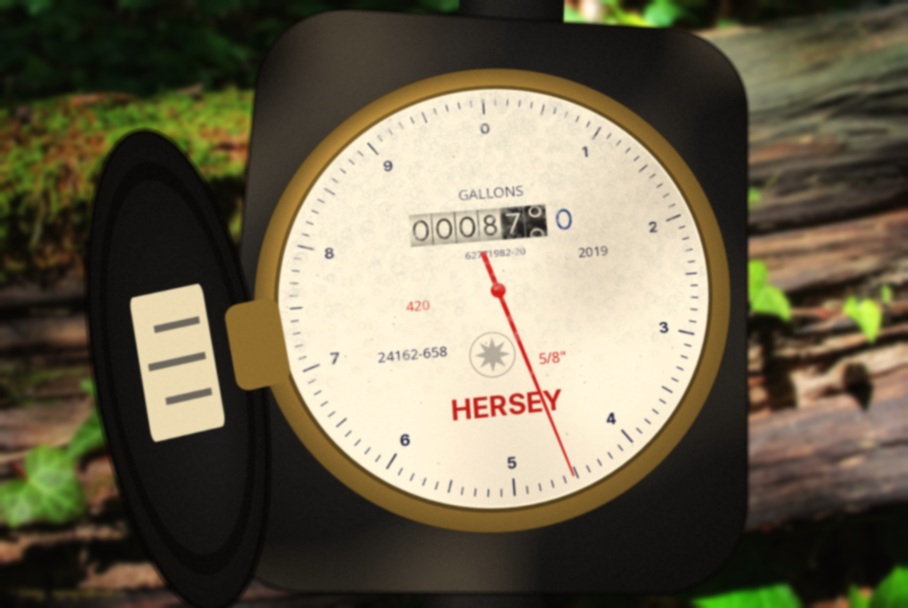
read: 8784.5 gal
